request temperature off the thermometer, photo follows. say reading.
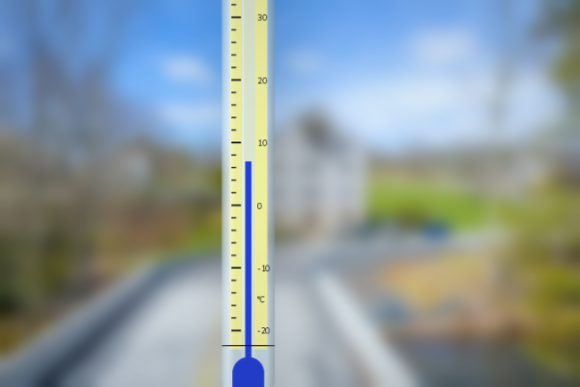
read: 7 °C
